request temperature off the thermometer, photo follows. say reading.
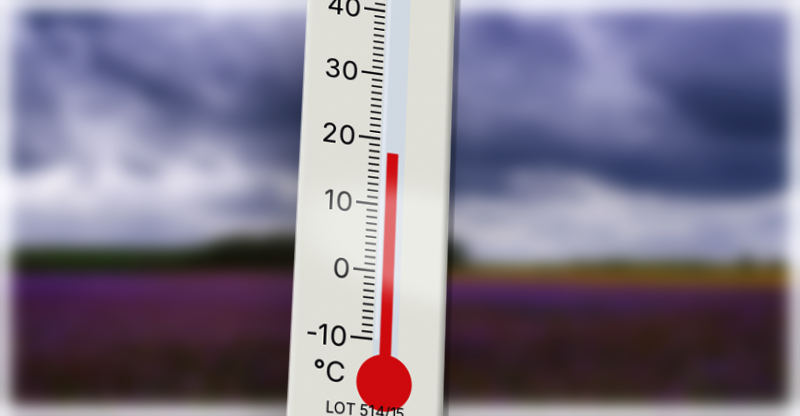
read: 18 °C
